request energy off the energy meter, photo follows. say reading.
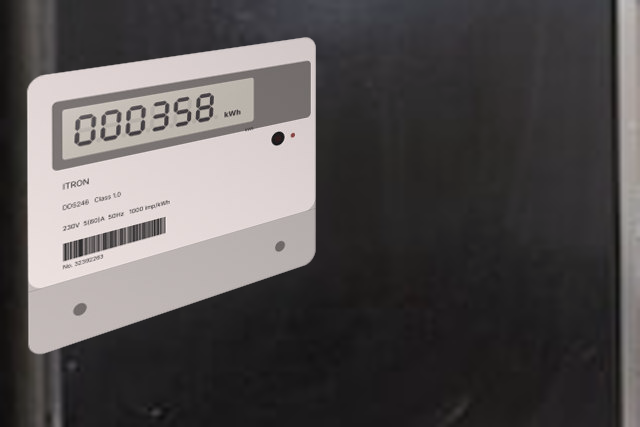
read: 358 kWh
